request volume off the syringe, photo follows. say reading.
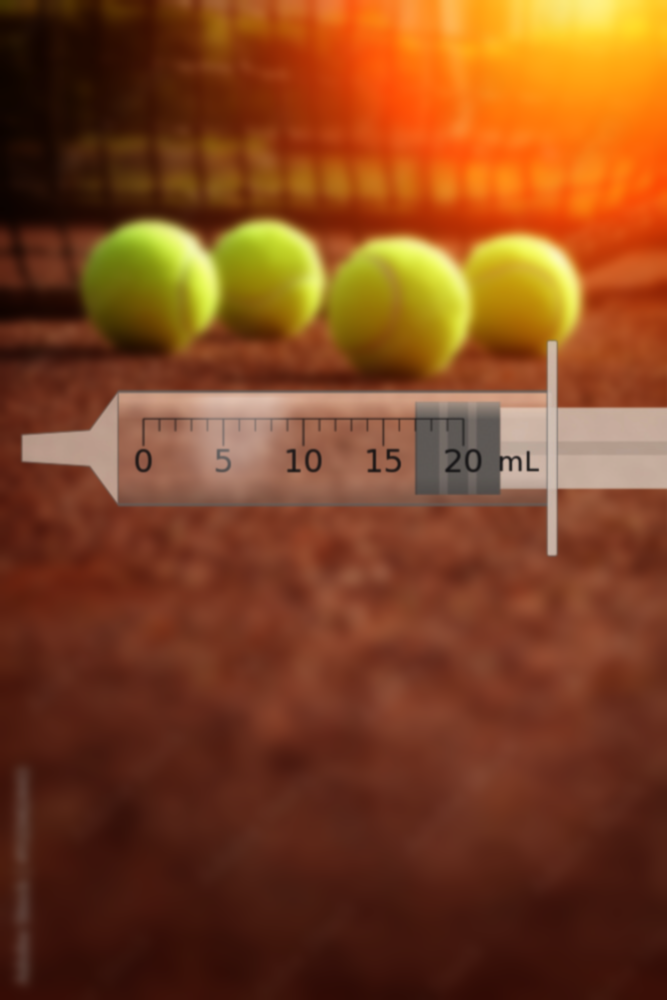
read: 17 mL
